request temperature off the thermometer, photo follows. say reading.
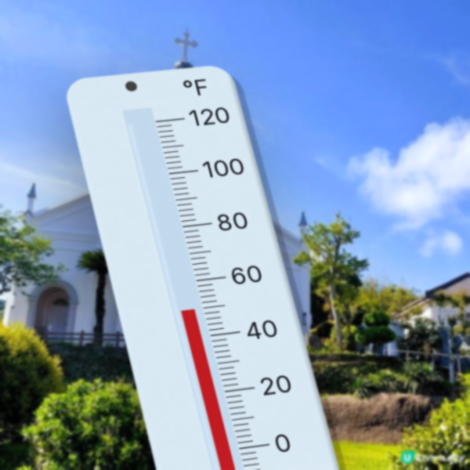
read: 50 °F
